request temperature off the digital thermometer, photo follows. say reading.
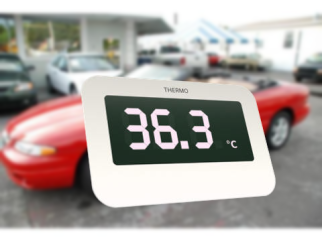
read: 36.3 °C
